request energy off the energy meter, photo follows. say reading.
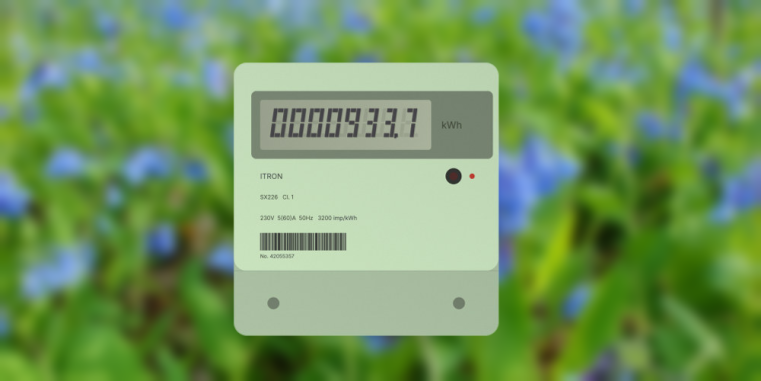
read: 933.7 kWh
